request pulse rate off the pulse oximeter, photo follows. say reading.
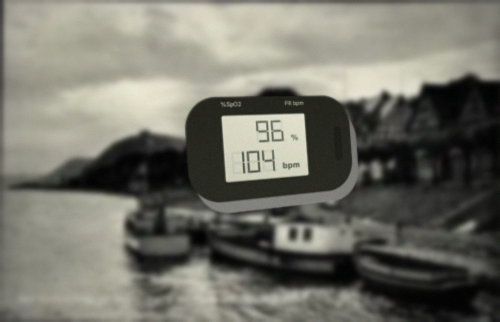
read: 104 bpm
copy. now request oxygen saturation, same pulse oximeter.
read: 96 %
